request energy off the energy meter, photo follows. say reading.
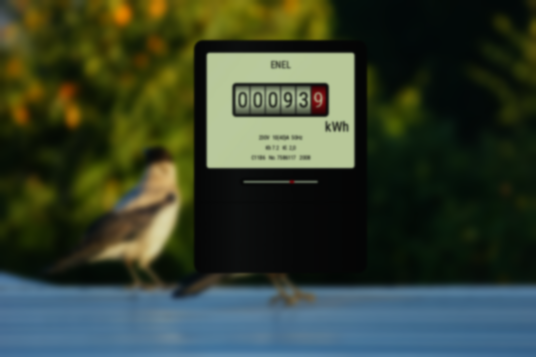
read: 93.9 kWh
